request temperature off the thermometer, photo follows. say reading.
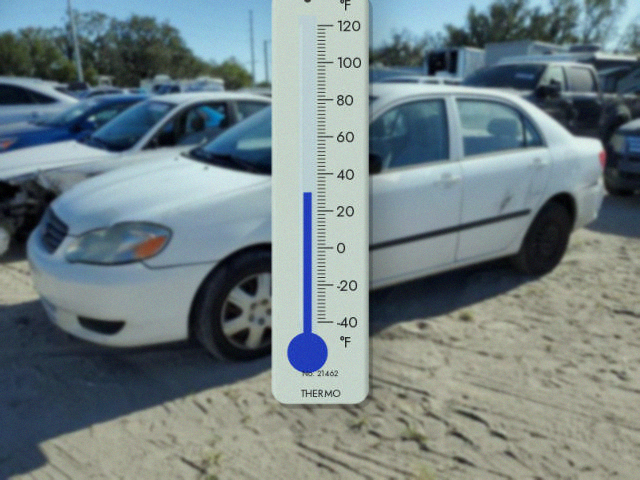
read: 30 °F
